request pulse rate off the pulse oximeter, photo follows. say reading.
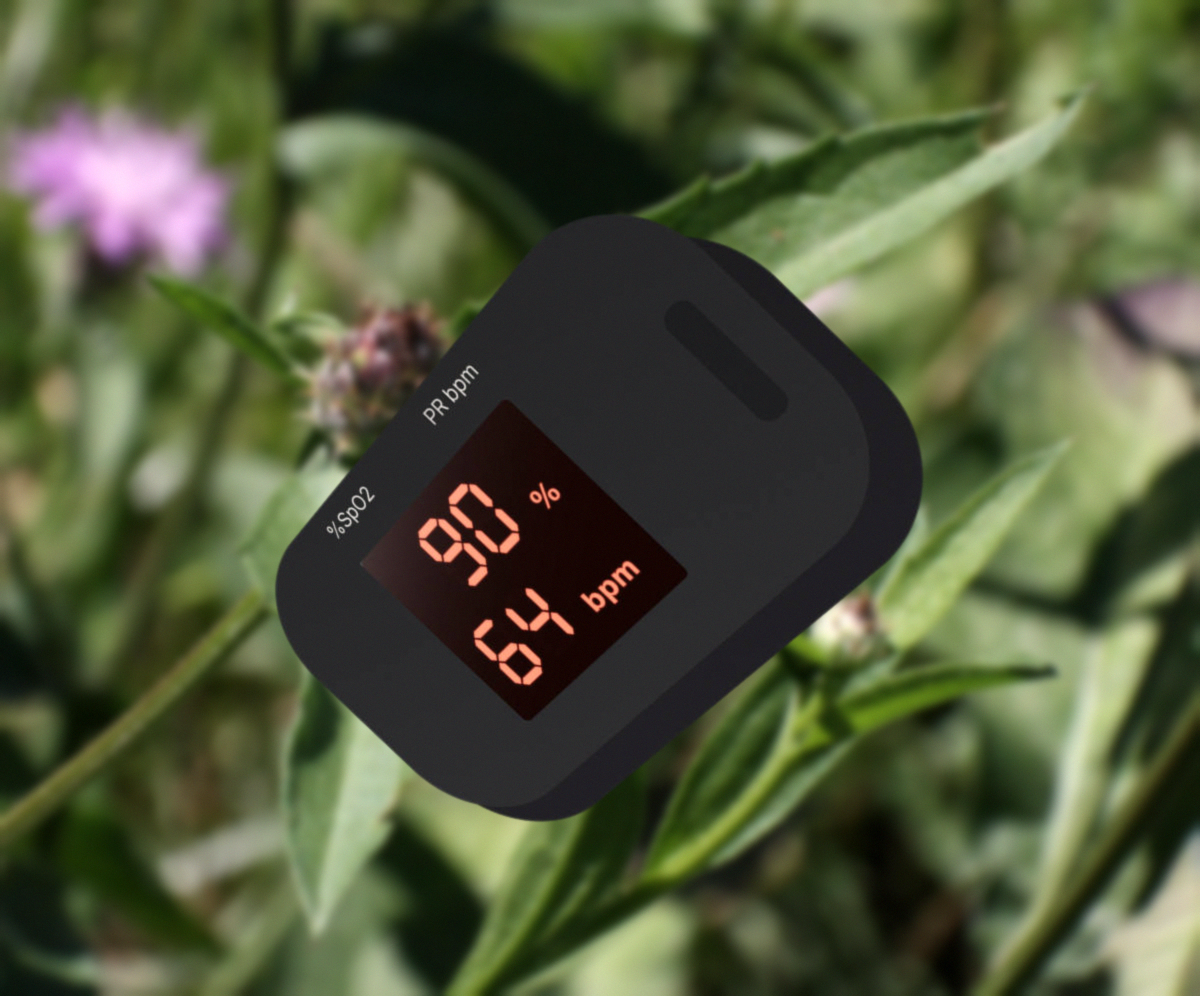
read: 64 bpm
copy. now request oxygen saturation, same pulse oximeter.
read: 90 %
